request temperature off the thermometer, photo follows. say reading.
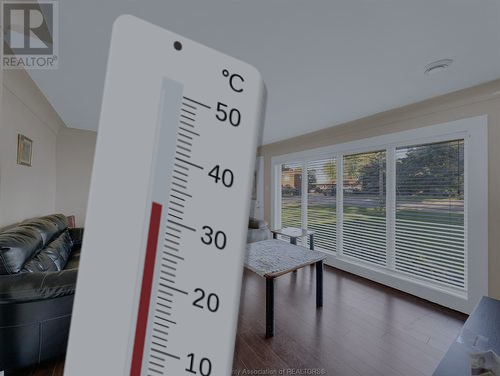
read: 32 °C
